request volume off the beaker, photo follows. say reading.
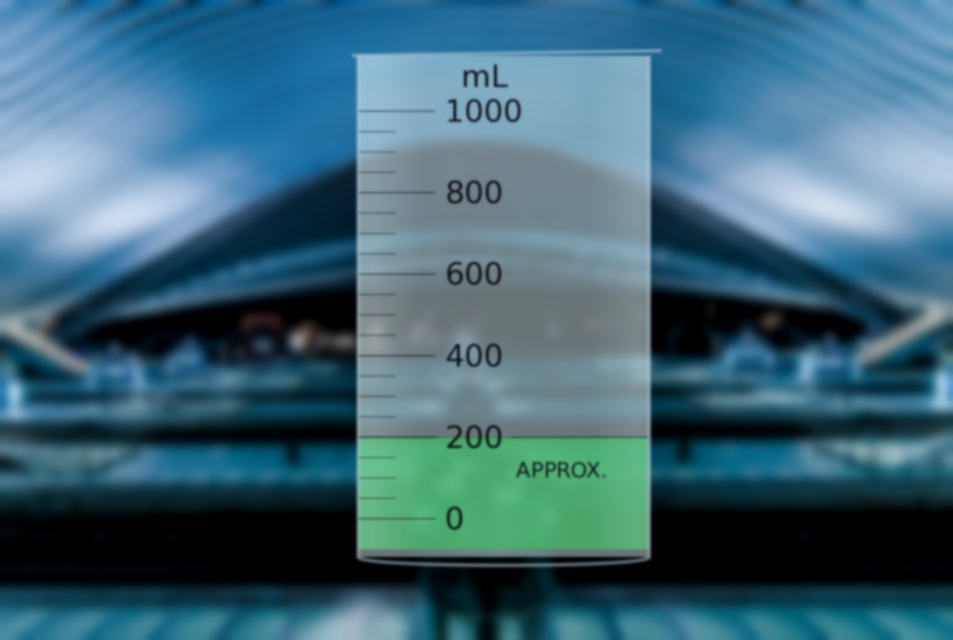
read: 200 mL
